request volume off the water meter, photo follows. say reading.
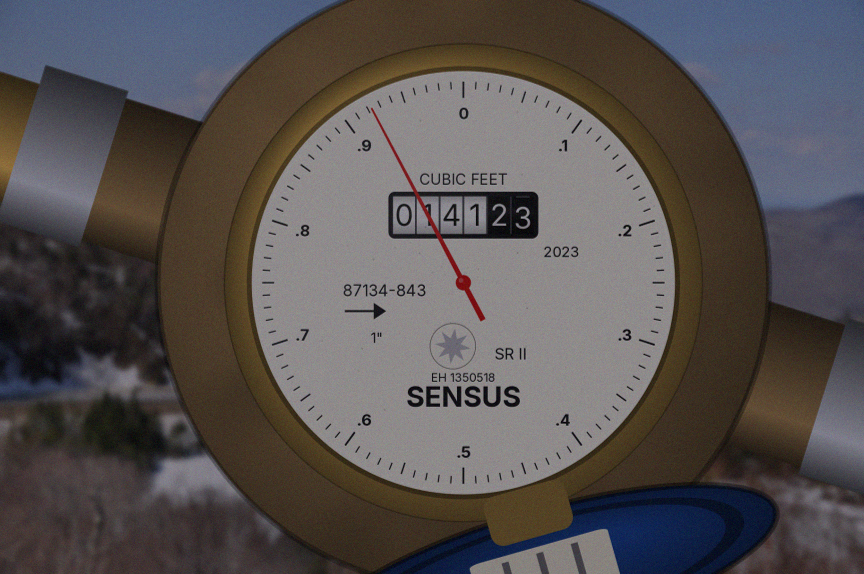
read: 14122.92 ft³
